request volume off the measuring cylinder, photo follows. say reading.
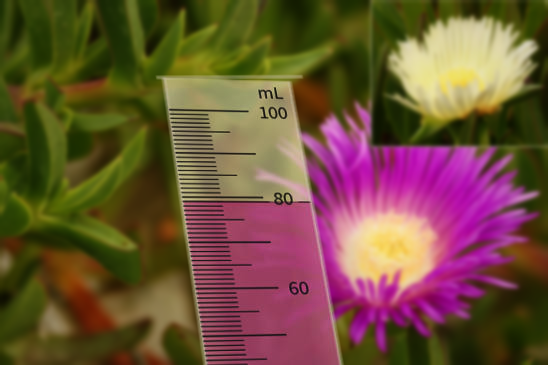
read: 79 mL
